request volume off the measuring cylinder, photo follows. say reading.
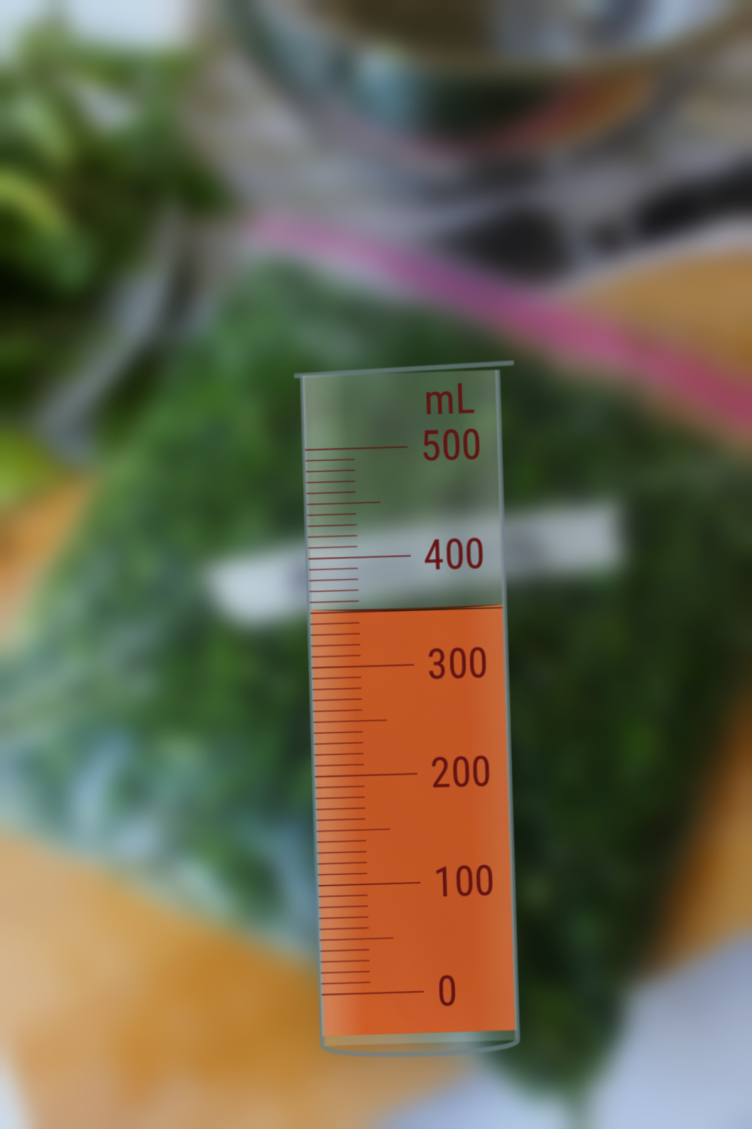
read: 350 mL
